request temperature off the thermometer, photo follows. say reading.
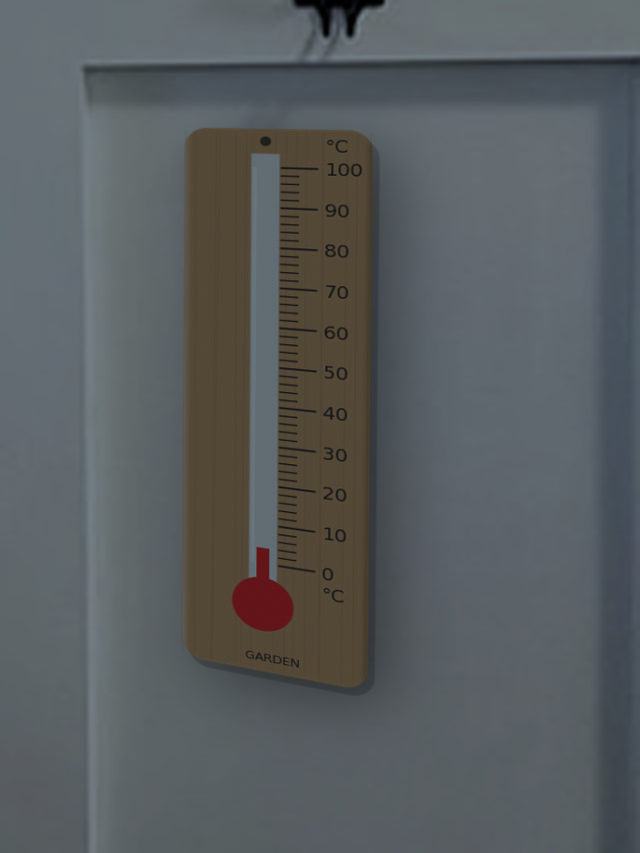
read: 4 °C
